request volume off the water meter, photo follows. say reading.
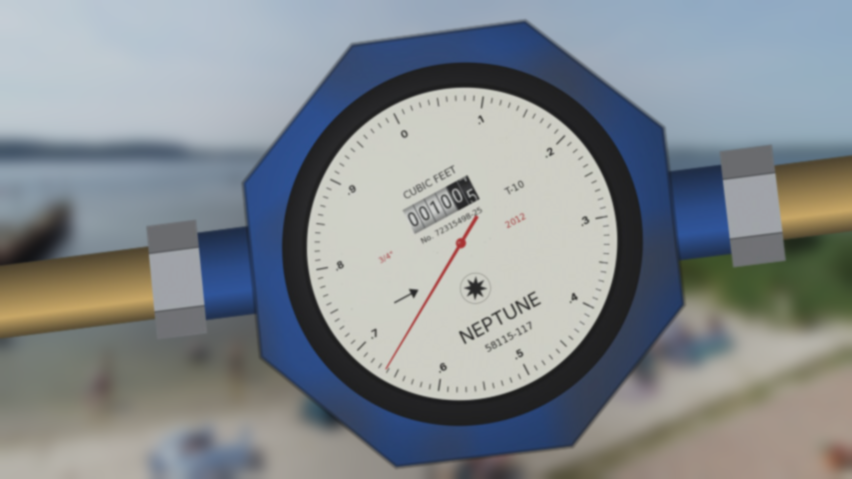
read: 1004.66 ft³
